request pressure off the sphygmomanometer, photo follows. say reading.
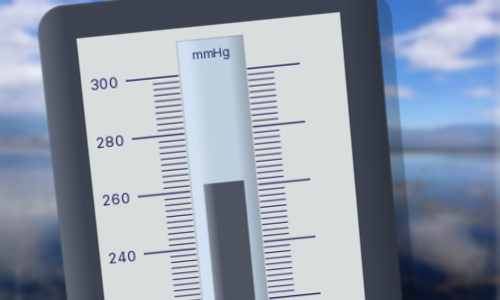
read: 262 mmHg
